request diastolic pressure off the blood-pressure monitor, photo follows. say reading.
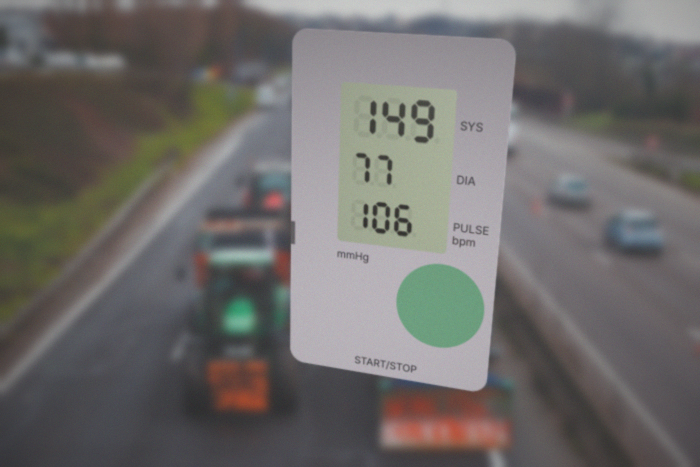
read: 77 mmHg
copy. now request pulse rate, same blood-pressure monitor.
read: 106 bpm
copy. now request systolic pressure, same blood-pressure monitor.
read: 149 mmHg
